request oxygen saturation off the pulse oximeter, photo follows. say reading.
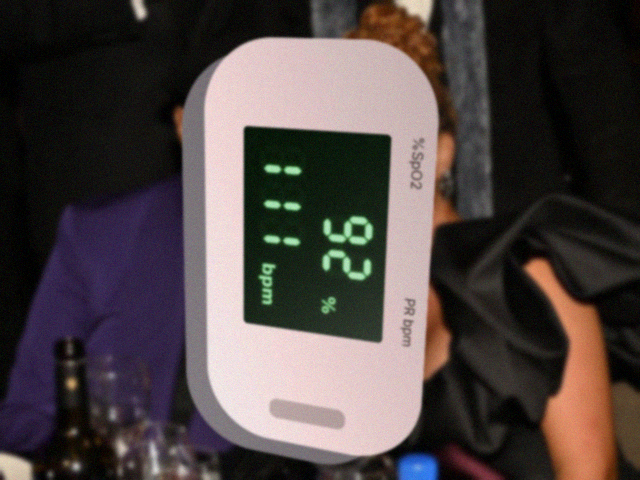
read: 92 %
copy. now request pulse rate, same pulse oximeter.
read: 111 bpm
